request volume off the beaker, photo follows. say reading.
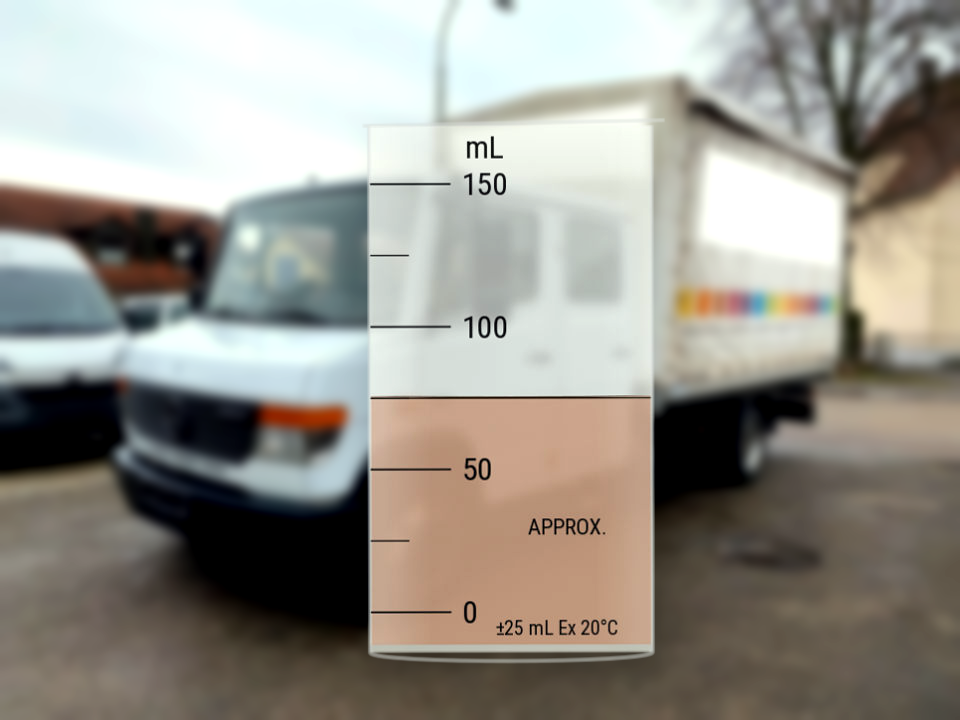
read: 75 mL
